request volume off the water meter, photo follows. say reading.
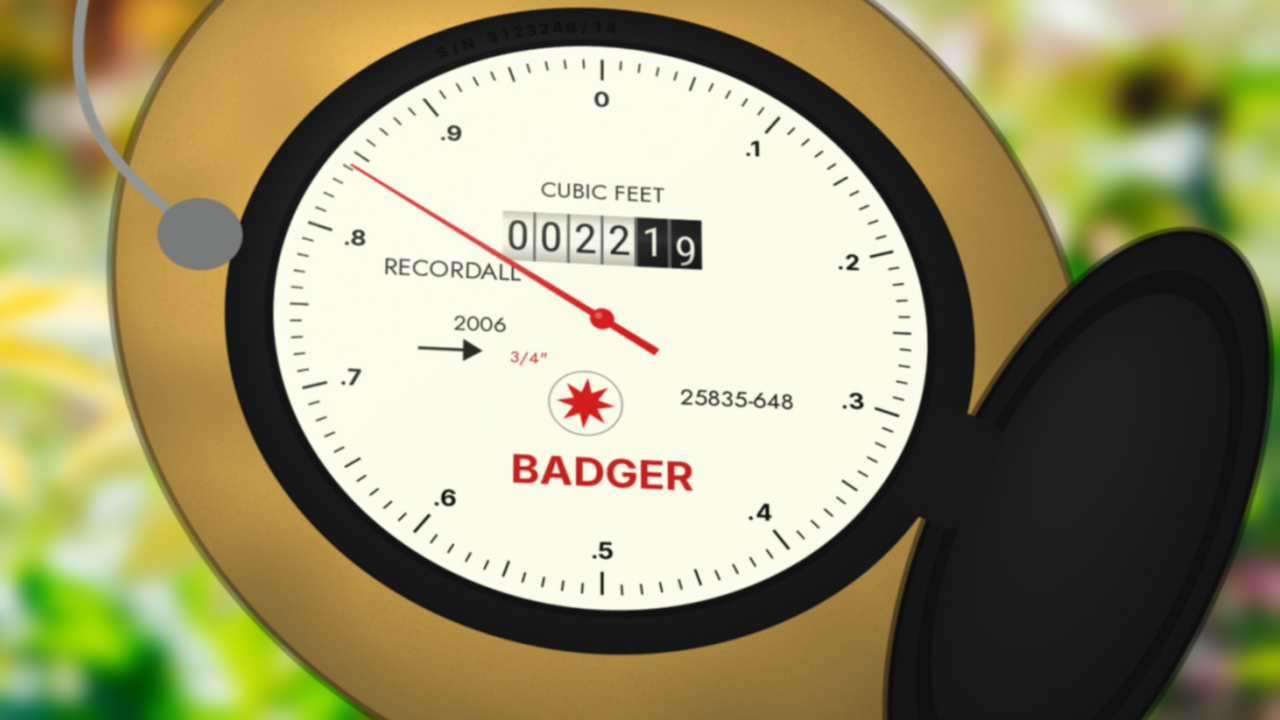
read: 2218.84 ft³
